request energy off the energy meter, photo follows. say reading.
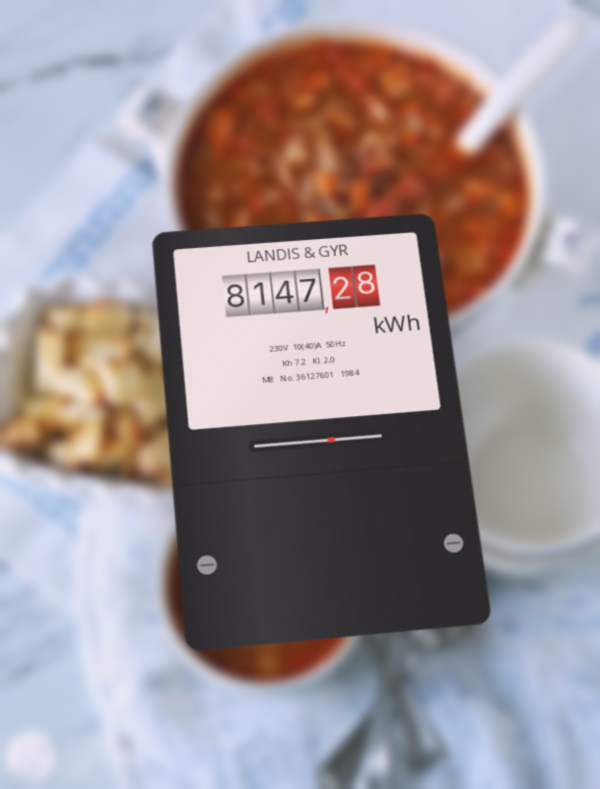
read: 8147.28 kWh
